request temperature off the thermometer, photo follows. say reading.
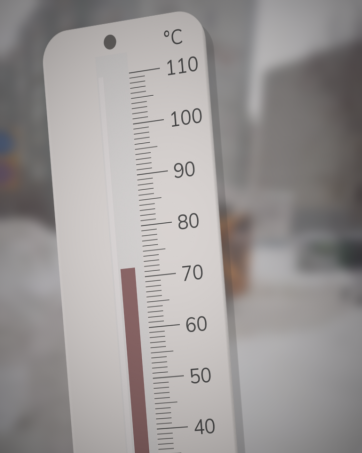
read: 72 °C
